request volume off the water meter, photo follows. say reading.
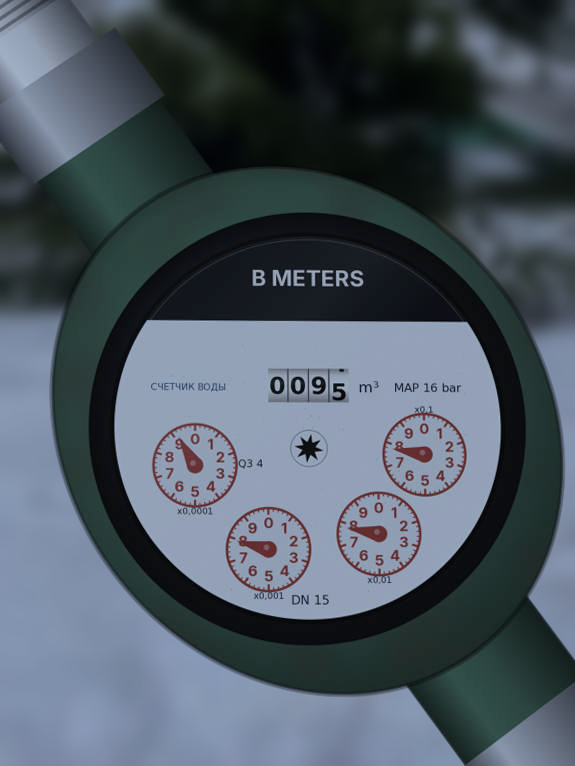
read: 94.7779 m³
